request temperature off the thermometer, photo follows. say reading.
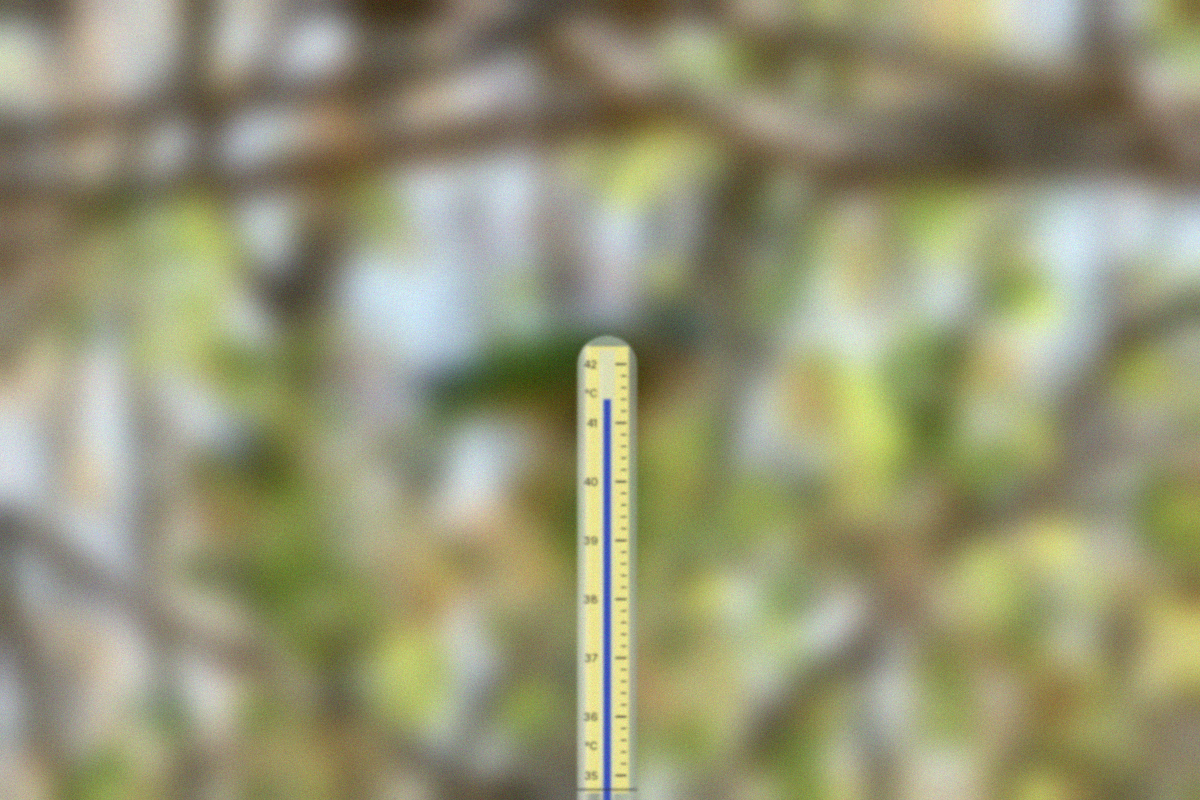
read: 41.4 °C
